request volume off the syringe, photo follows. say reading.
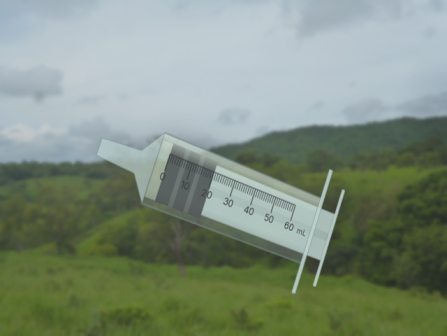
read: 0 mL
